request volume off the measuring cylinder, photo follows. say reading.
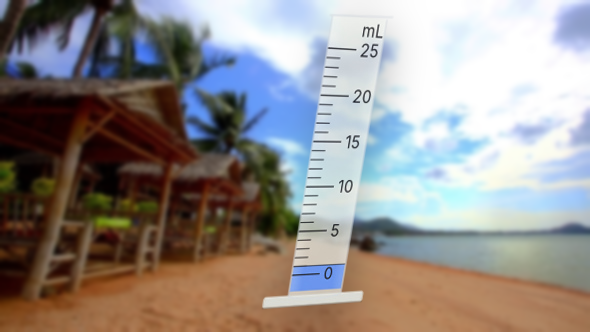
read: 1 mL
